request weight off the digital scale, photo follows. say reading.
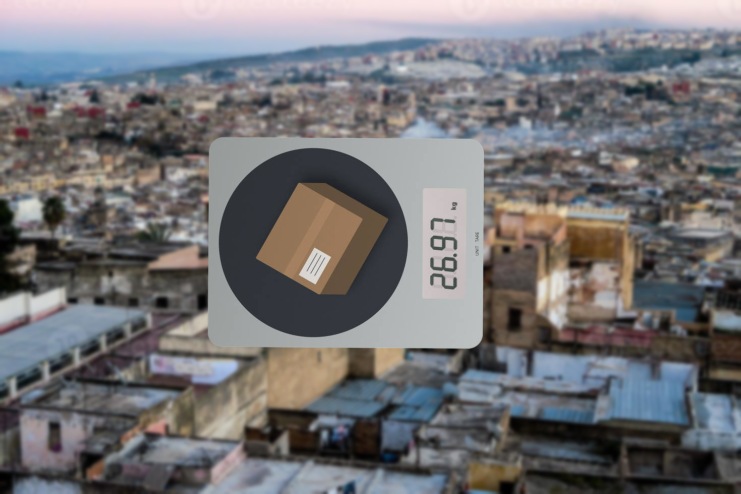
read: 26.97 kg
